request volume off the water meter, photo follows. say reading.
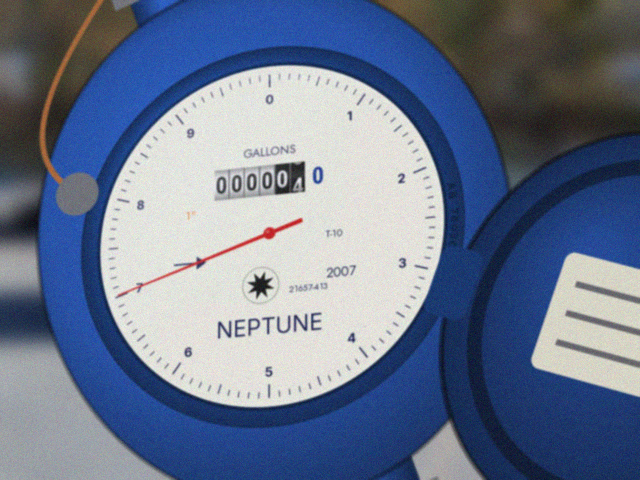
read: 37.0 gal
